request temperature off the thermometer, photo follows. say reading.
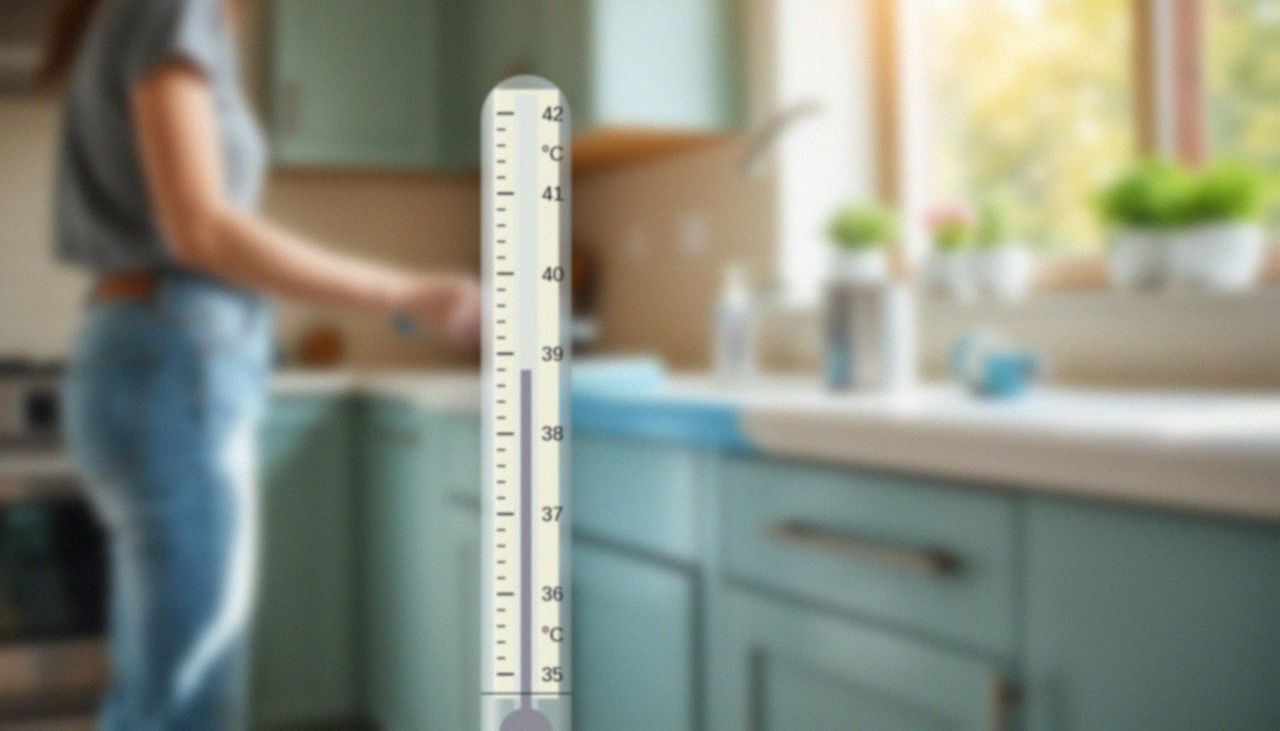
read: 38.8 °C
